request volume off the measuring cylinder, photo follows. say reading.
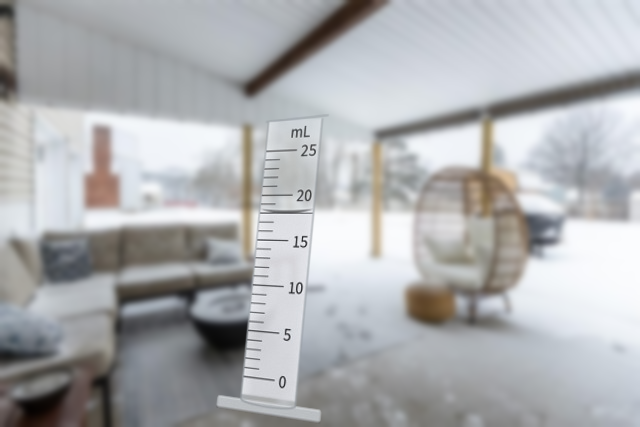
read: 18 mL
